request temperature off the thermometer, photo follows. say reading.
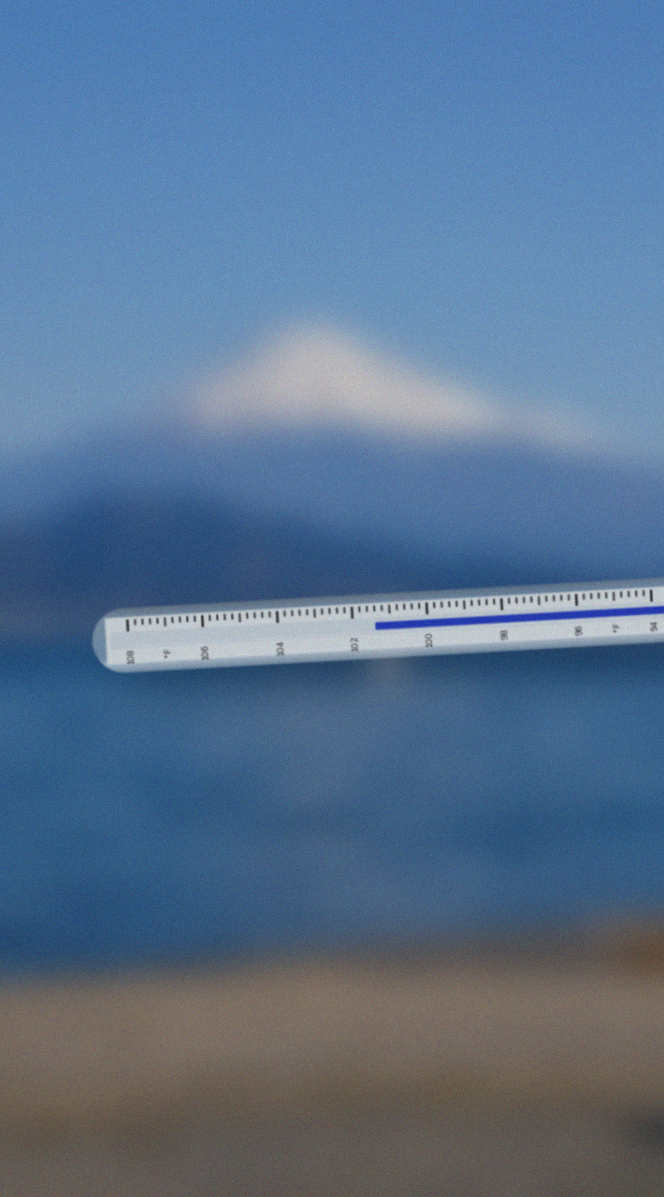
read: 101.4 °F
